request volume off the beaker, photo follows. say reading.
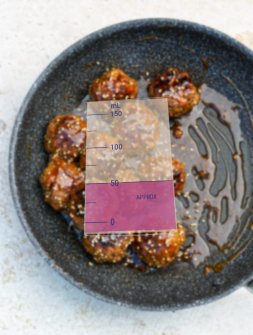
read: 50 mL
